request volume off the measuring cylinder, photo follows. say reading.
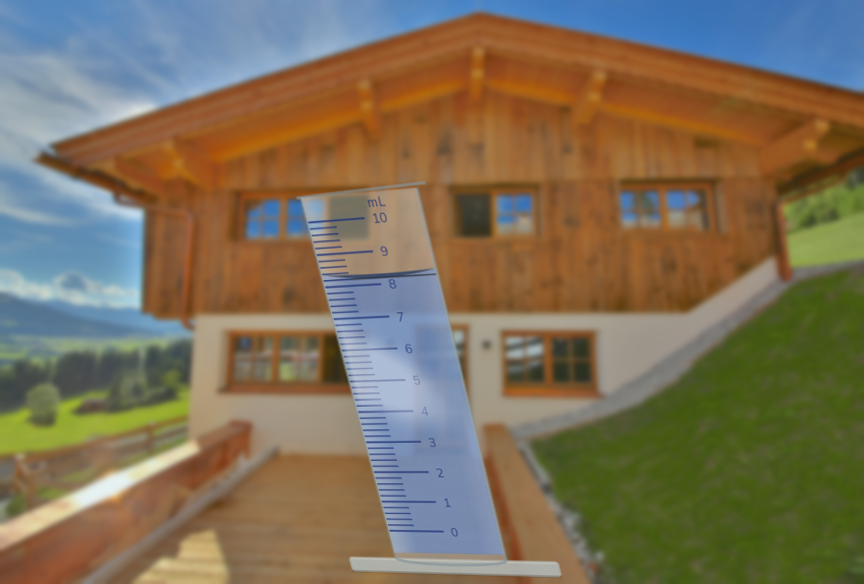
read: 8.2 mL
